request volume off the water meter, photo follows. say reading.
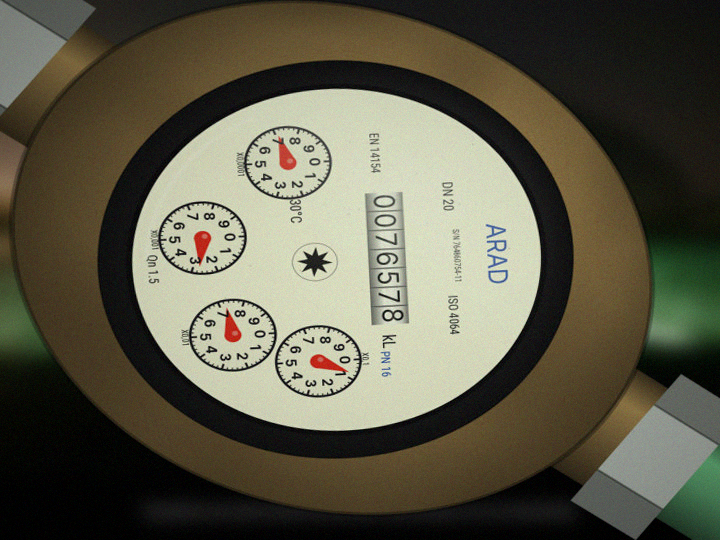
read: 76578.0727 kL
